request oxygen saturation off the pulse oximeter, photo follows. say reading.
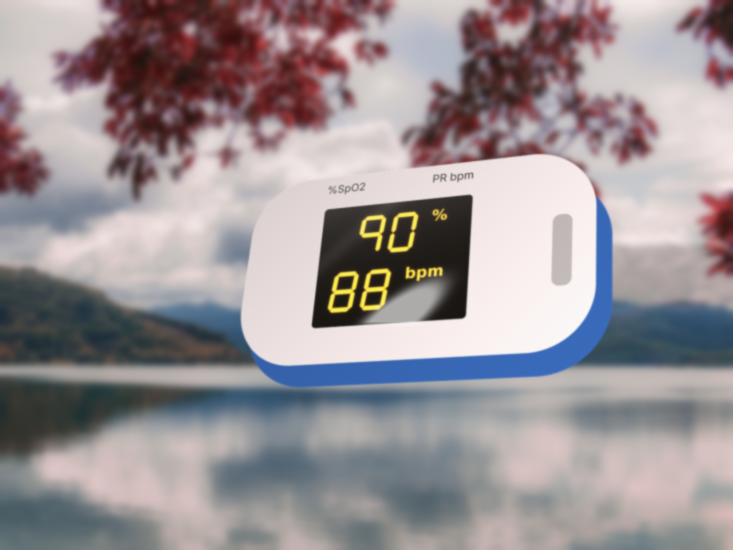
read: 90 %
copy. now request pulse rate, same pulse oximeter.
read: 88 bpm
